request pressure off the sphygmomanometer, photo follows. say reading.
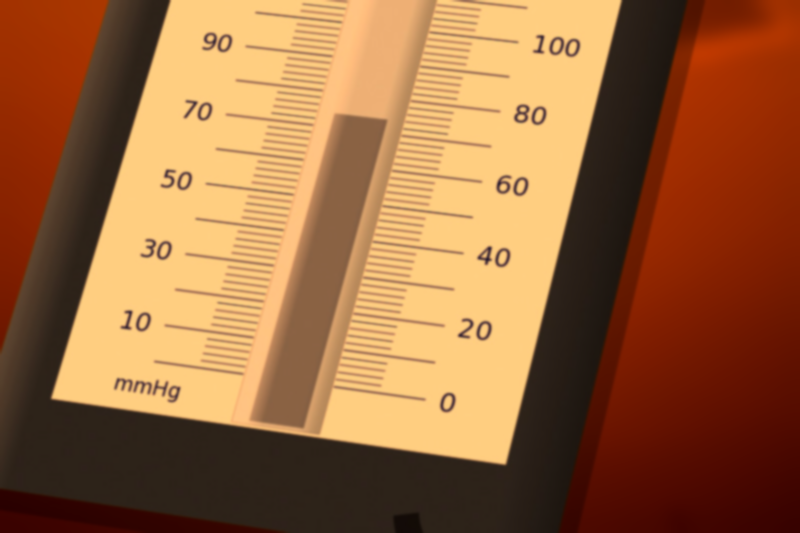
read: 74 mmHg
